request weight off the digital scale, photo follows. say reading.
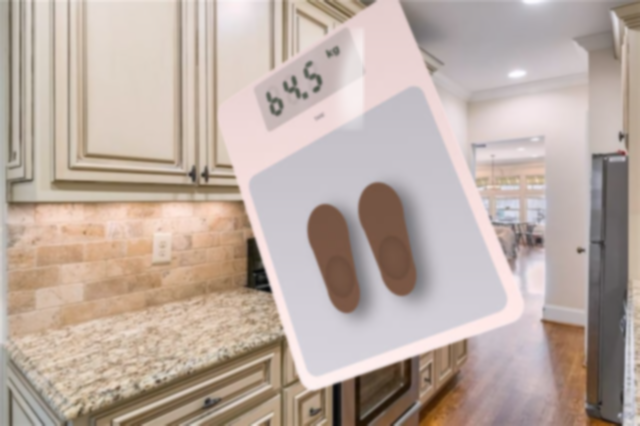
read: 64.5 kg
